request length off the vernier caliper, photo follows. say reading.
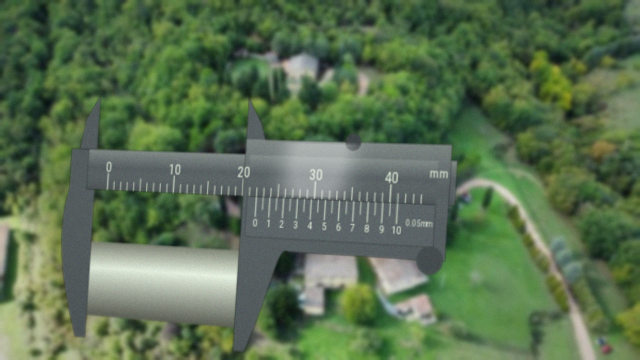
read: 22.0 mm
